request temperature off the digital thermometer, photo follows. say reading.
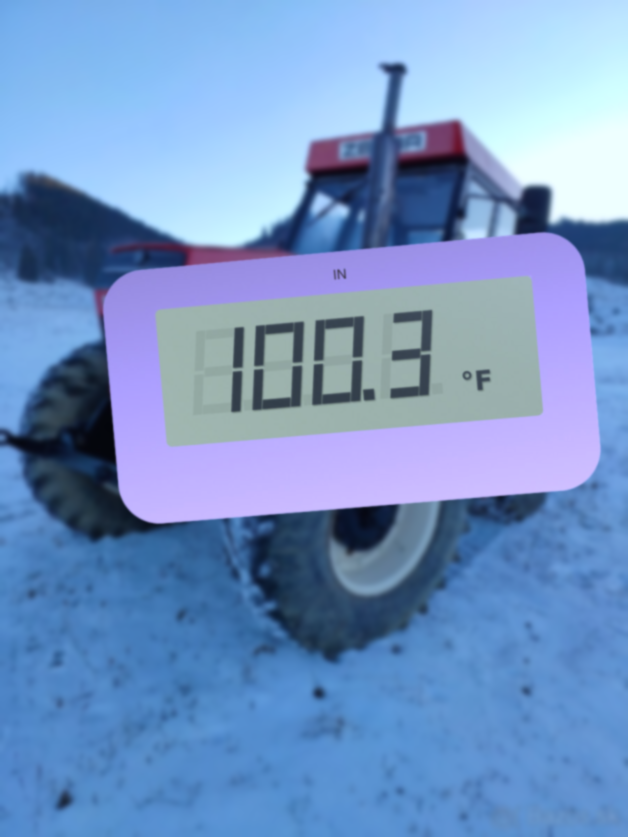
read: 100.3 °F
